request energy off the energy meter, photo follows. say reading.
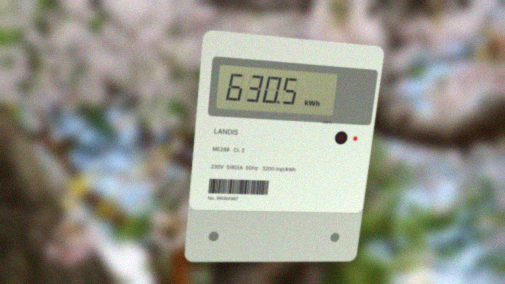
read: 630.5 kWh
